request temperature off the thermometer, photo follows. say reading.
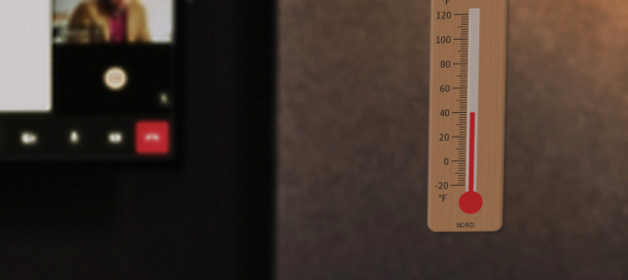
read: 40 °F
